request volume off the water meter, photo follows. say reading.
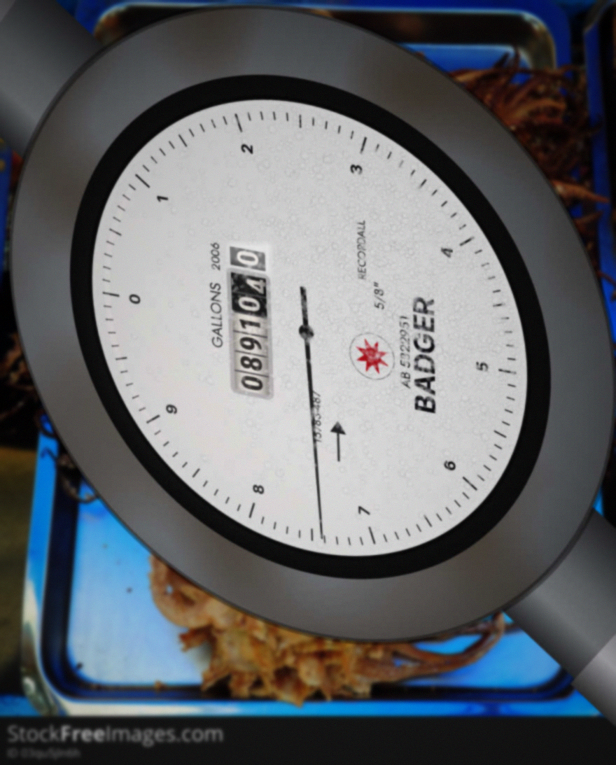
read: 891037.4 gal
